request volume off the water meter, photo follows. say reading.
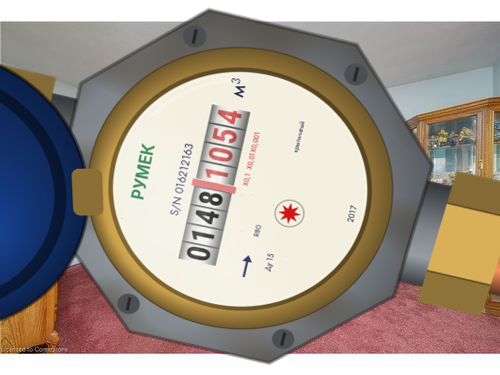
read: 148.1054 m³
